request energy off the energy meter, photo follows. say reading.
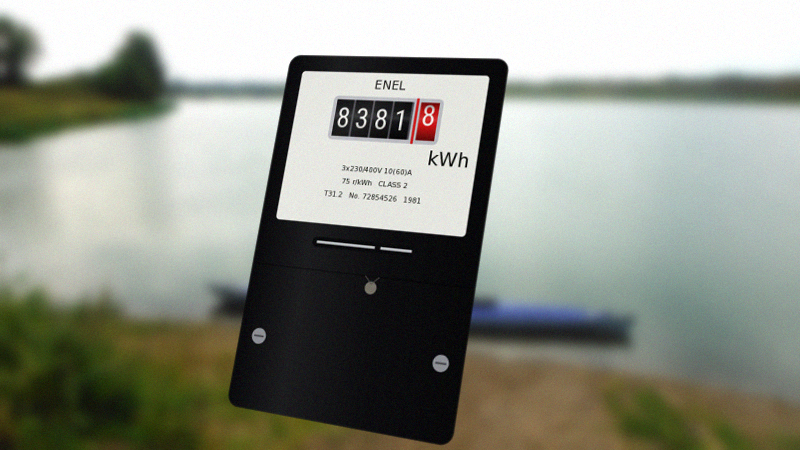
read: 8381.8 kWh
